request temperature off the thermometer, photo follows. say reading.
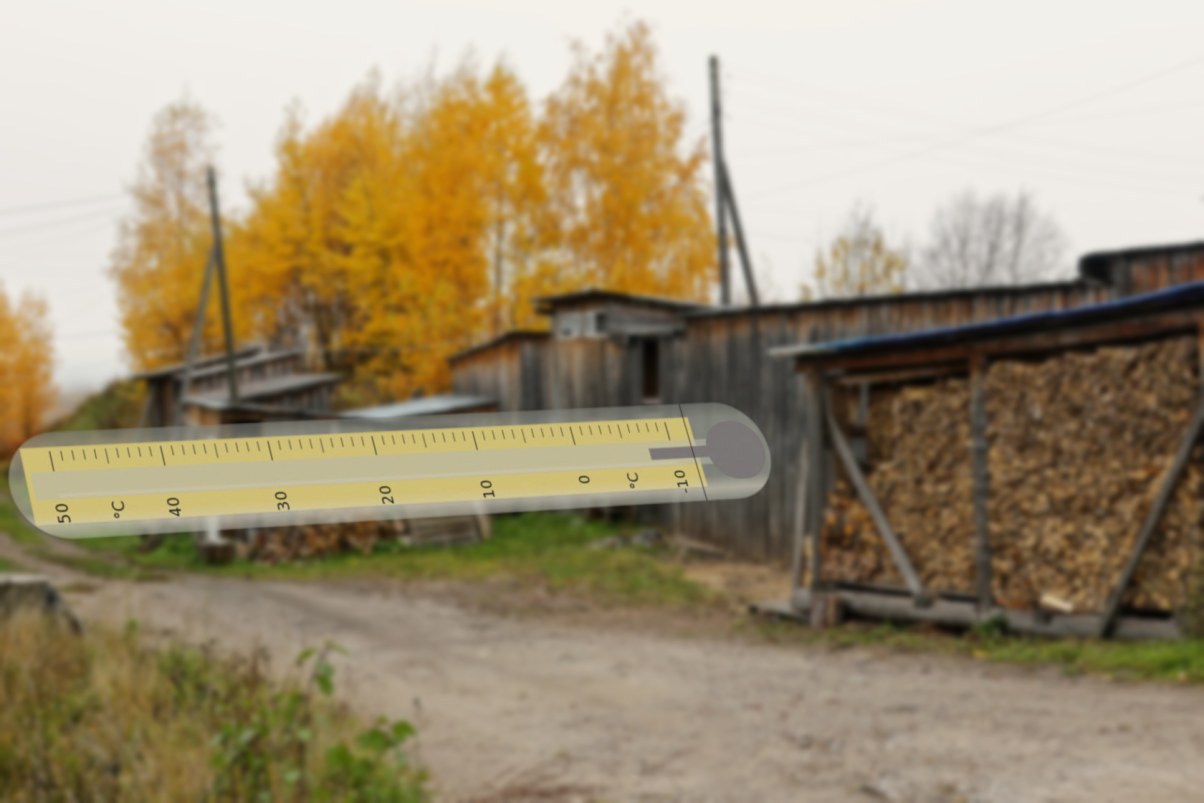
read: -7.5 °C
